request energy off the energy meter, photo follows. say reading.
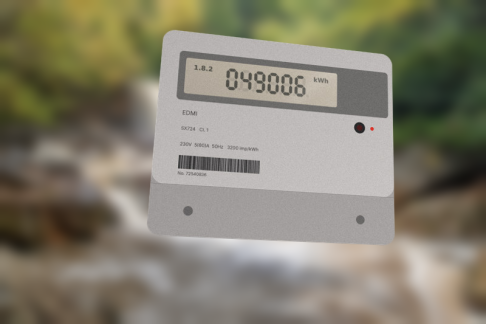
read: 49006 kWh
